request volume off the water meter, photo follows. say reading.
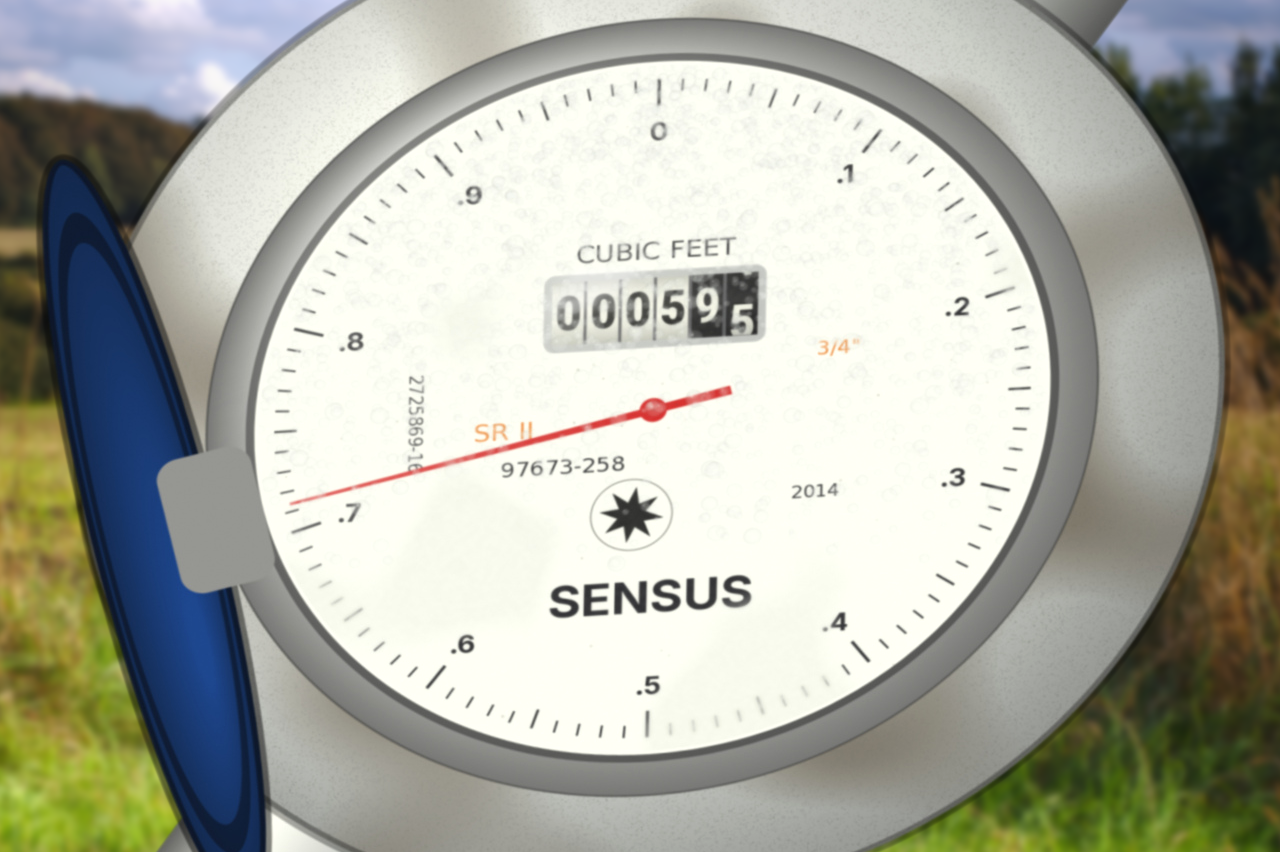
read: 594.71 ft³
